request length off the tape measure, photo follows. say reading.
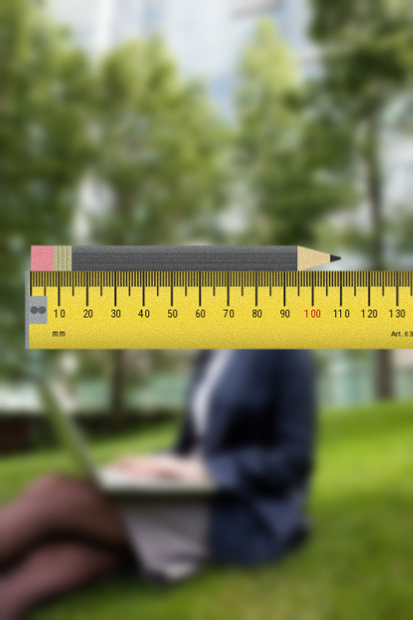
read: 110 mm
